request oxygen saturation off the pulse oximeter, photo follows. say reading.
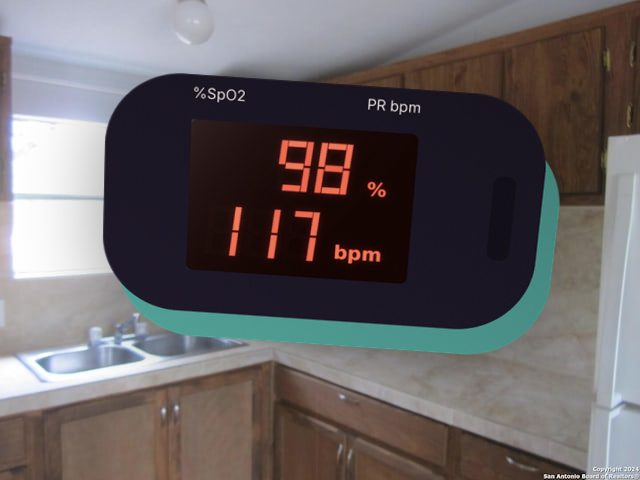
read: 98 %
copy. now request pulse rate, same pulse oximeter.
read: 117 bpm
